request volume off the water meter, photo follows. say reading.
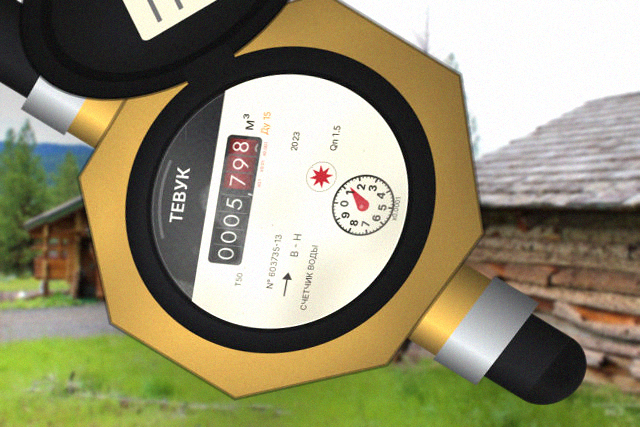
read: 5.7981 m³
